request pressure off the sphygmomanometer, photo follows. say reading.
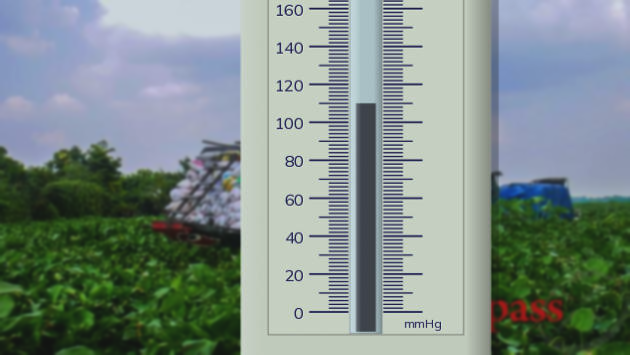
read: 110 mmHg
